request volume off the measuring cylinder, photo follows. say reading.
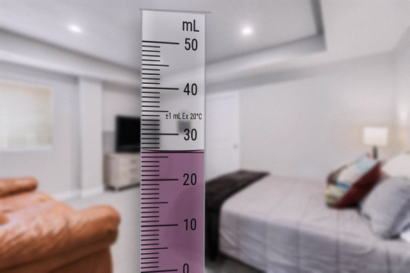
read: 26 mL
